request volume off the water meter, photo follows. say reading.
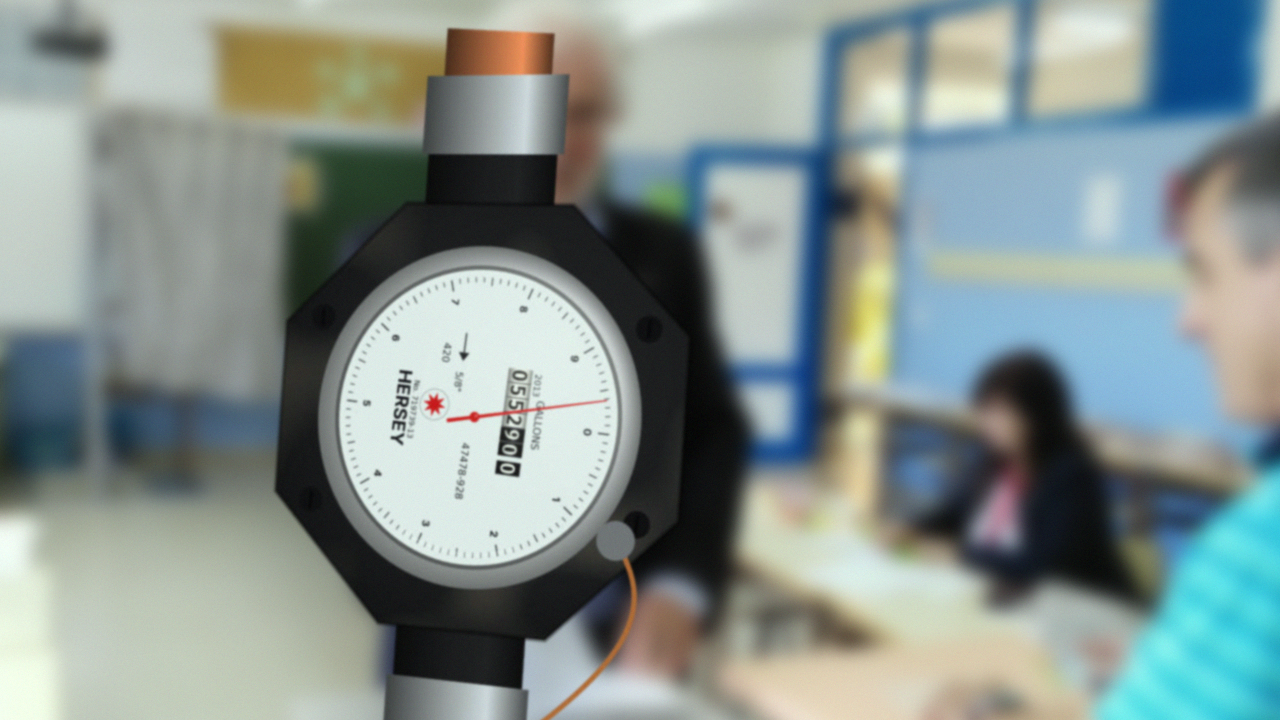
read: 552899.6 gal
